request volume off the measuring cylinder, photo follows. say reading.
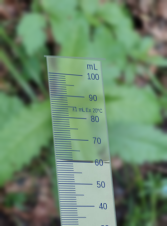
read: 60 mL
